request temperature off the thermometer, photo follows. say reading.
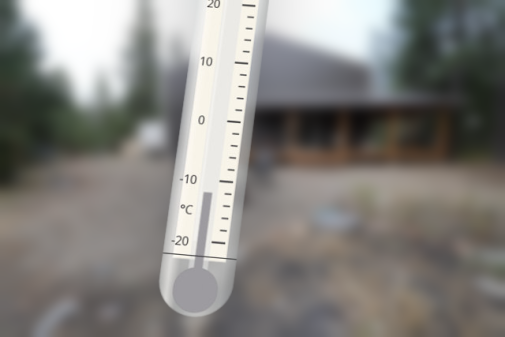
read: -12 °C
